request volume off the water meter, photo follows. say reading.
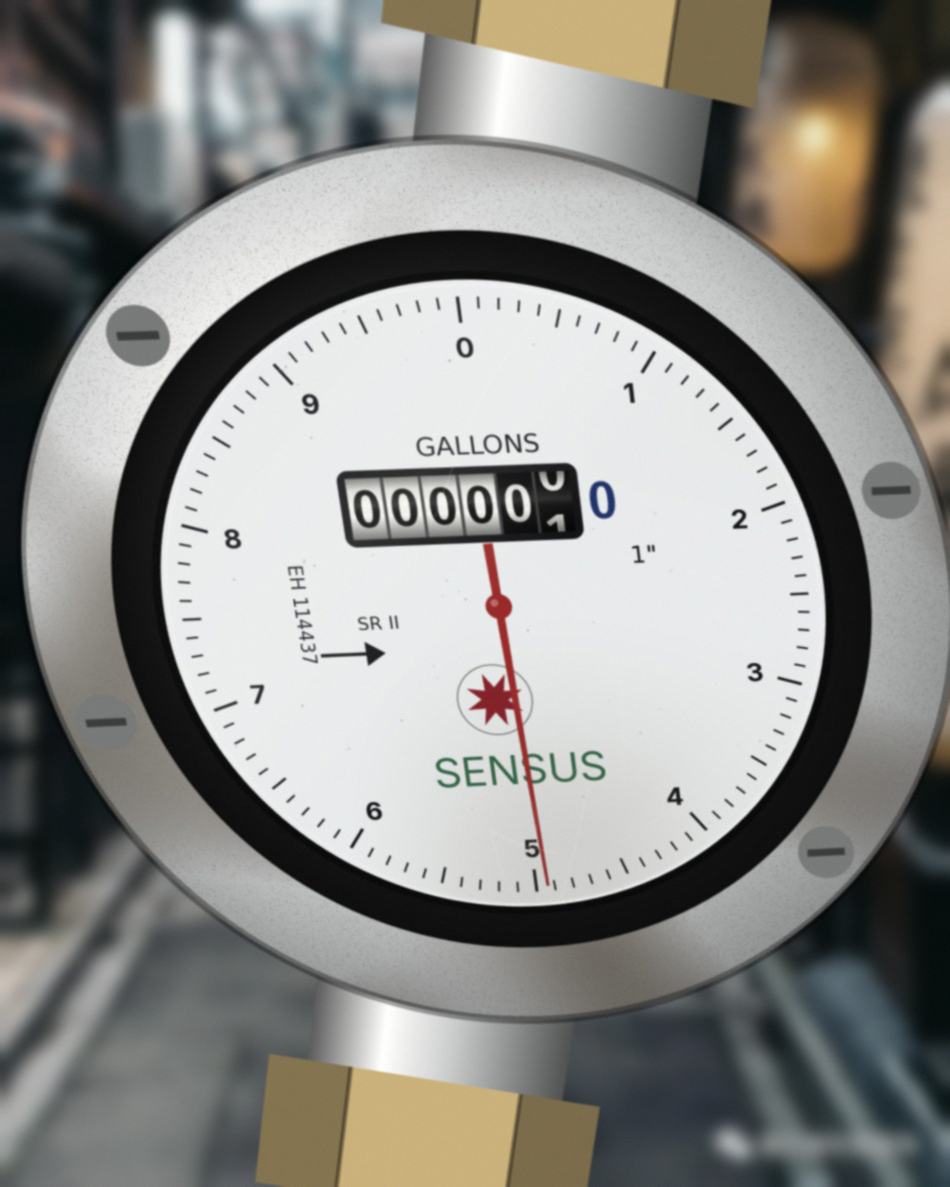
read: 4.9 gal
